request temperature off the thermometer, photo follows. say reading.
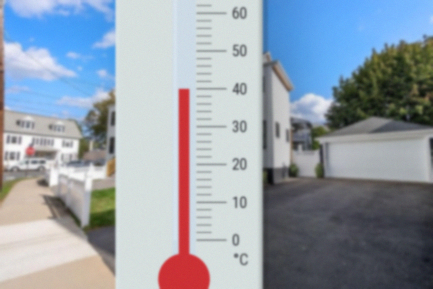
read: 40 °C
